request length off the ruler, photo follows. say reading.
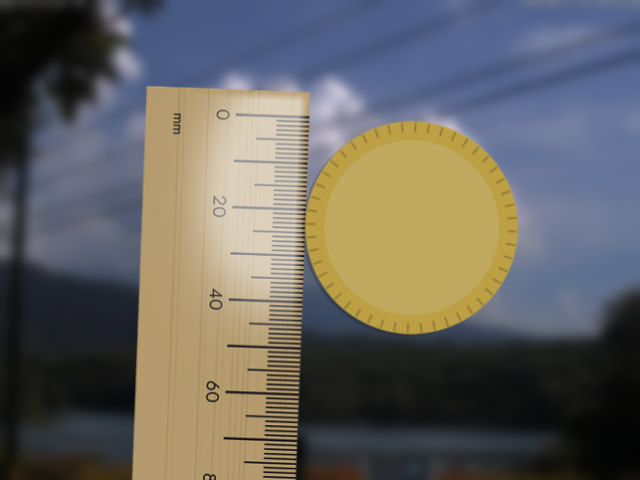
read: 46 mm
